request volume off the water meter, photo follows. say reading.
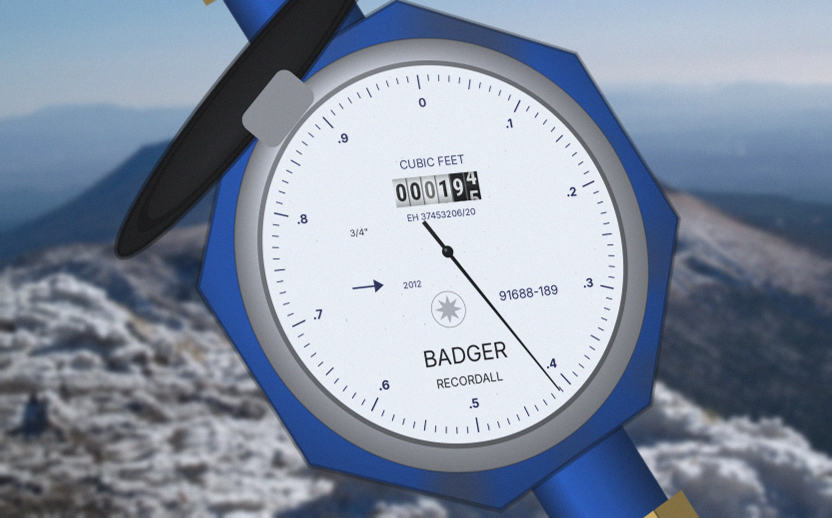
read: 194.41 ft³
